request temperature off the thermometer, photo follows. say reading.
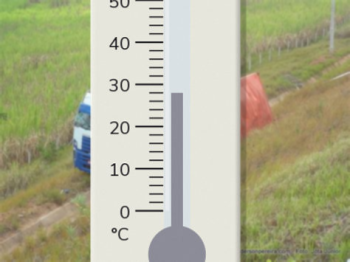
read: 28 °C
